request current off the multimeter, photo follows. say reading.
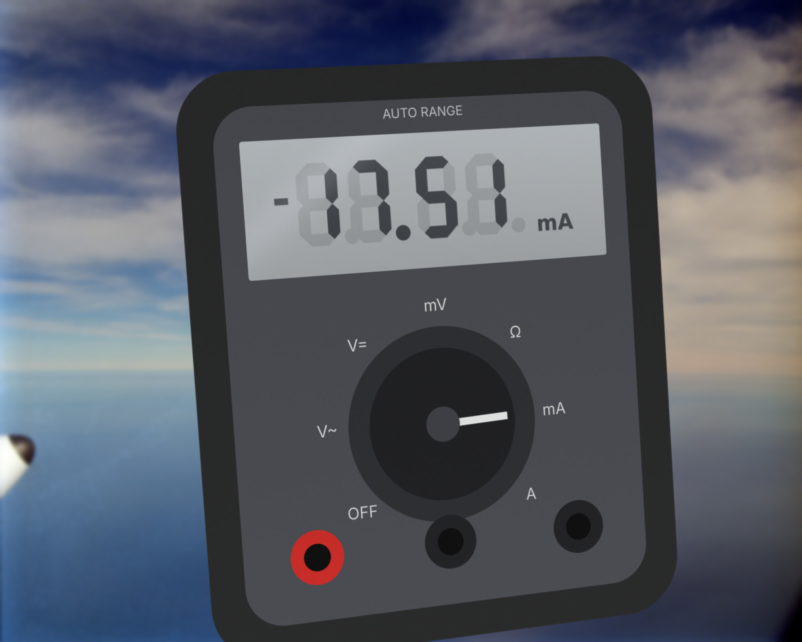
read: -17.51 mA
